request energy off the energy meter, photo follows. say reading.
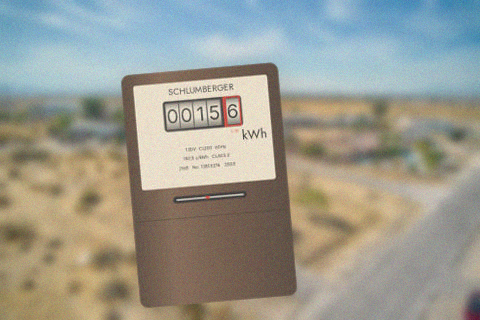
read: 15.6 kWh
